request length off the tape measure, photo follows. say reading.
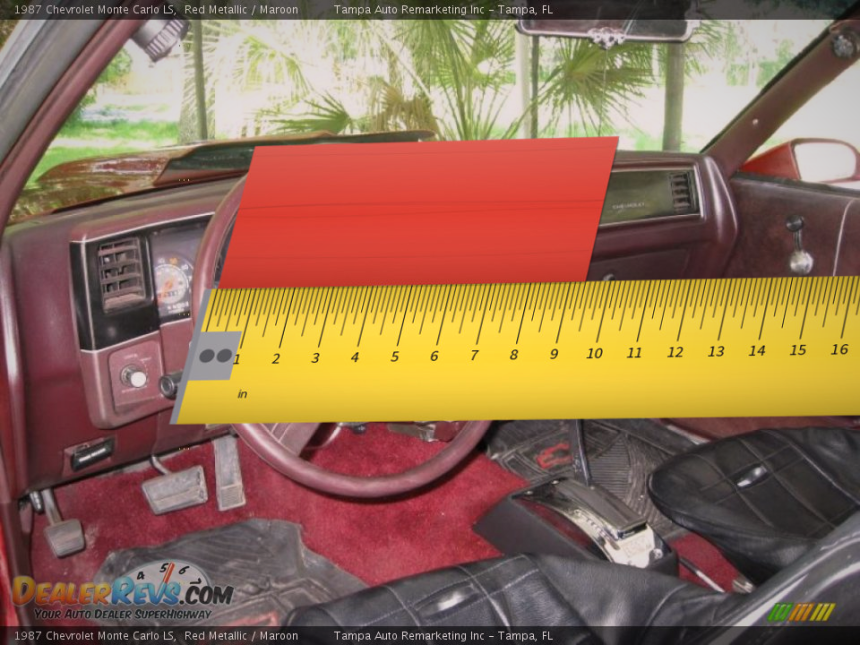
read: 9.375 in
